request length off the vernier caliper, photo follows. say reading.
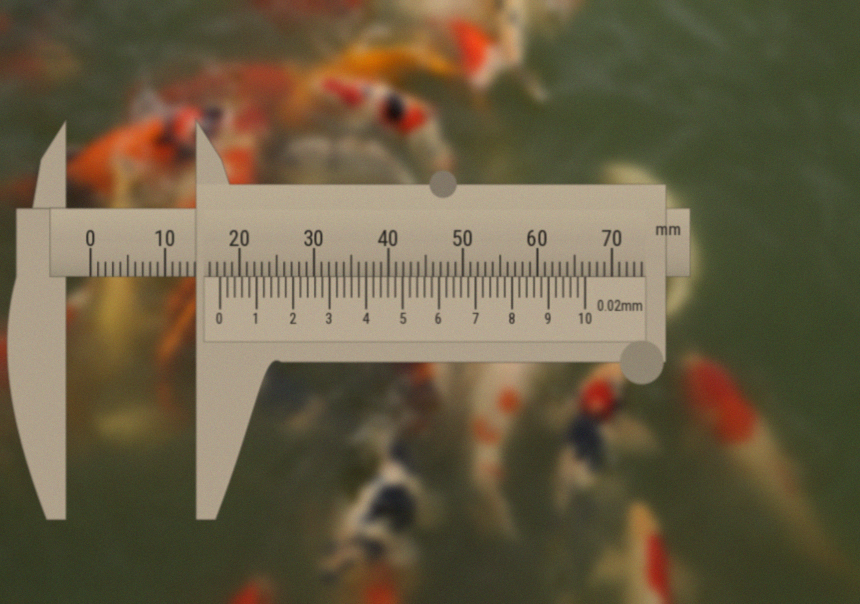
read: 17.4 mm
